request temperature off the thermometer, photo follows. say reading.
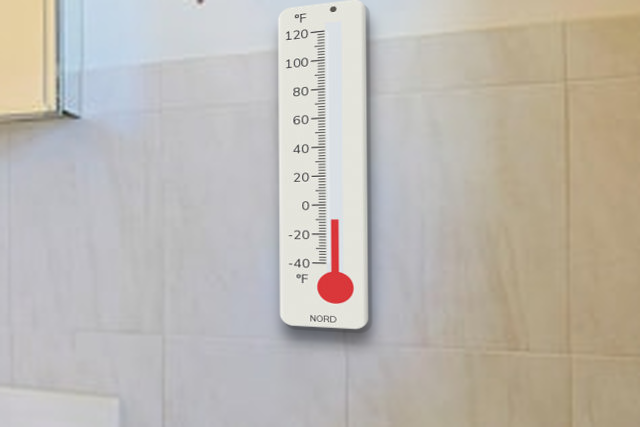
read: -10 °F
